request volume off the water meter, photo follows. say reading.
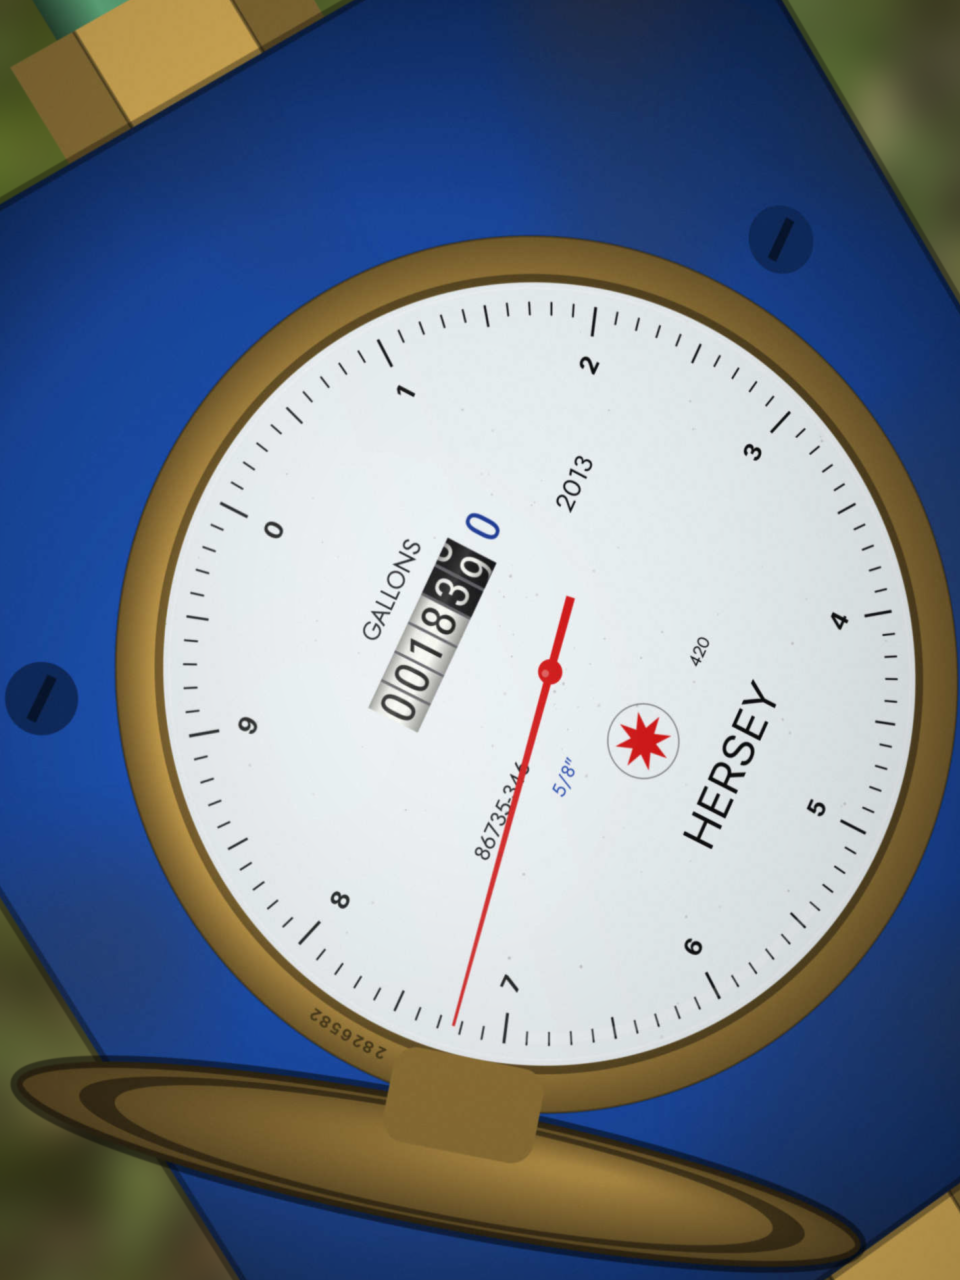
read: 18387.2 gal
